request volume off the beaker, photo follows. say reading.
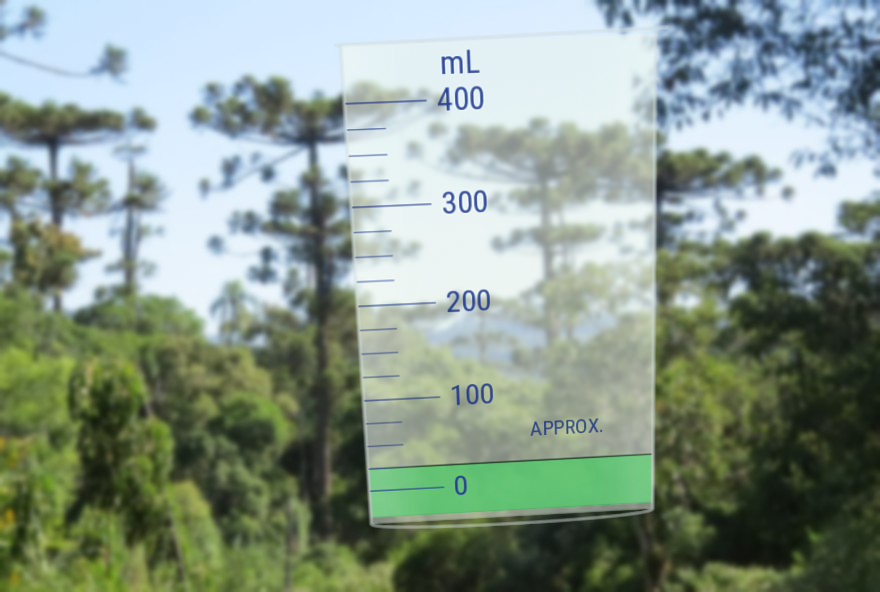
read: 25 mL
